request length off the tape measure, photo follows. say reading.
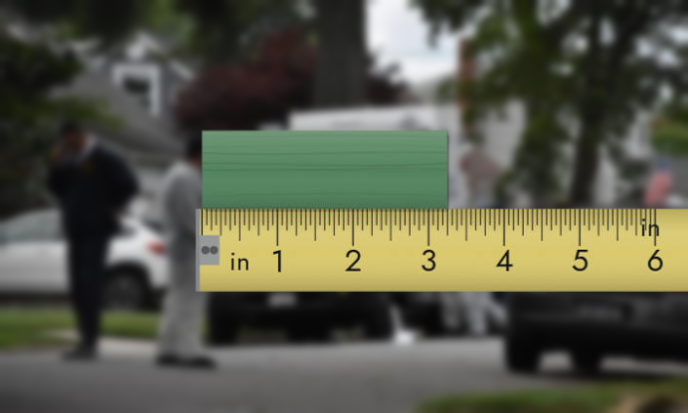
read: 3.25 in
